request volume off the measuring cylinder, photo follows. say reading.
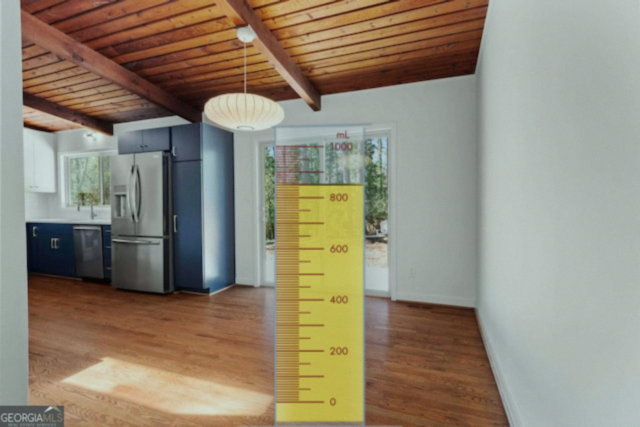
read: 850 mL
